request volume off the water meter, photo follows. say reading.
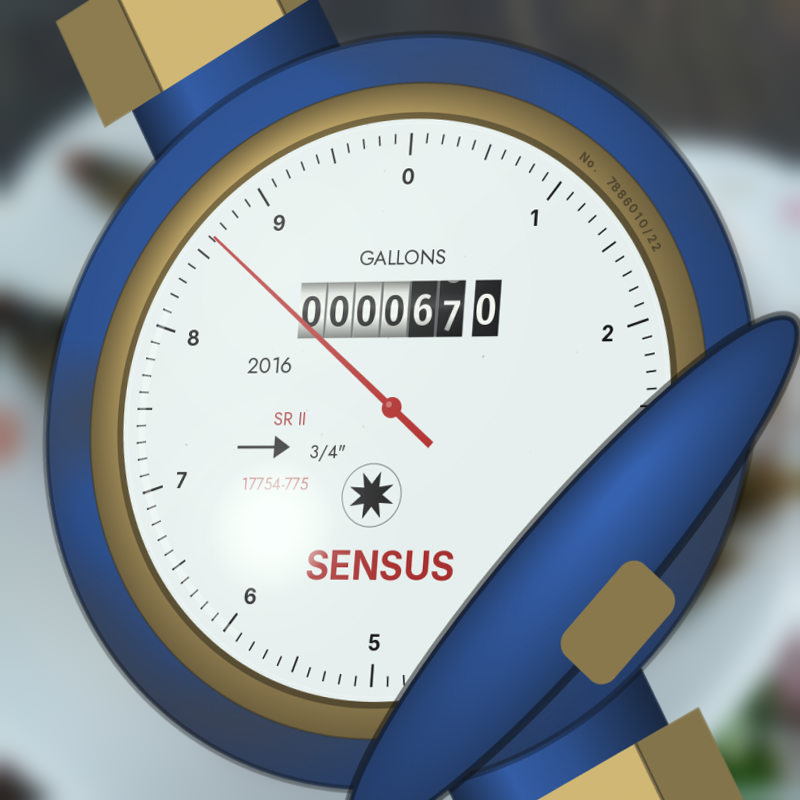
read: 668.6 gal
